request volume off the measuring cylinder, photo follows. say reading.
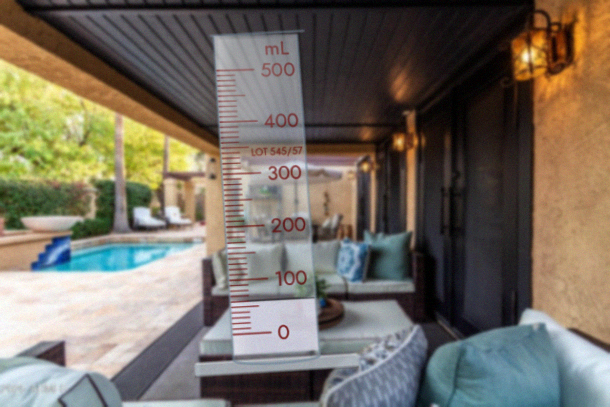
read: 60 mL
